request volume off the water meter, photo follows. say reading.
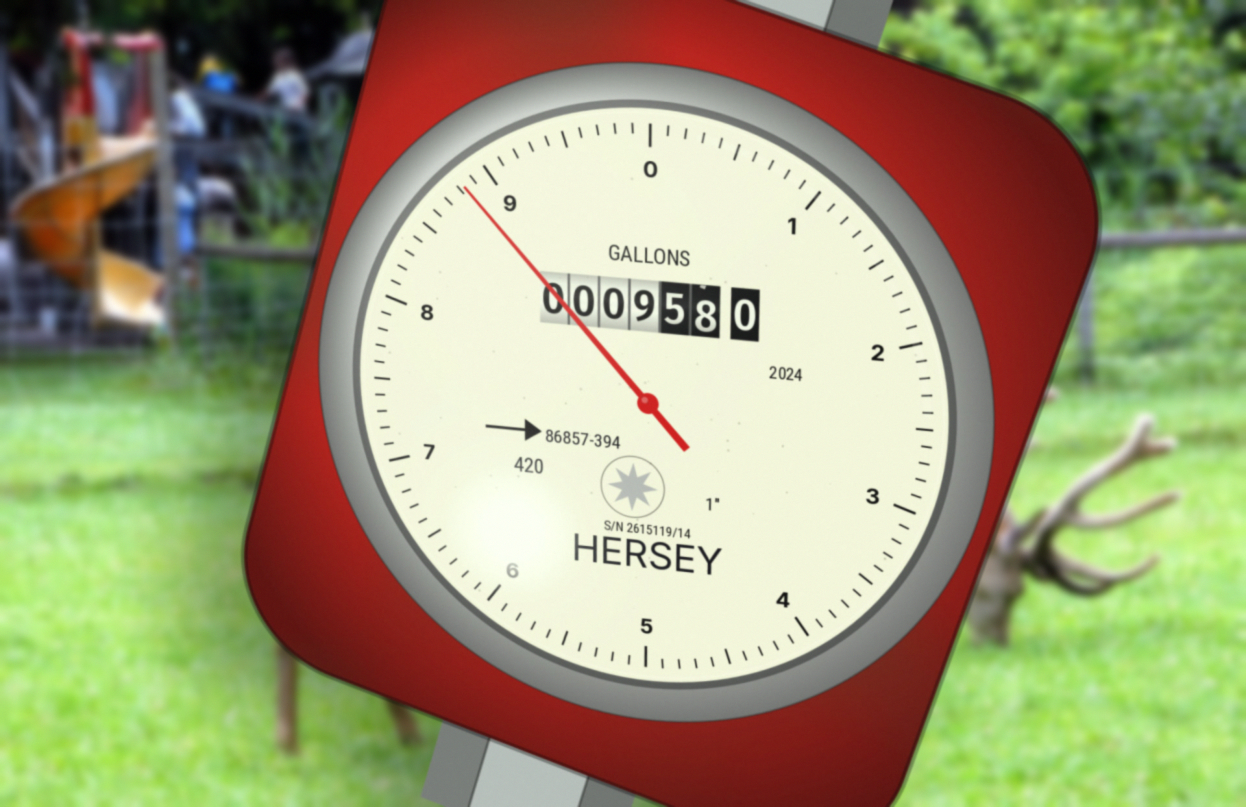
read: 9578.8 gal
